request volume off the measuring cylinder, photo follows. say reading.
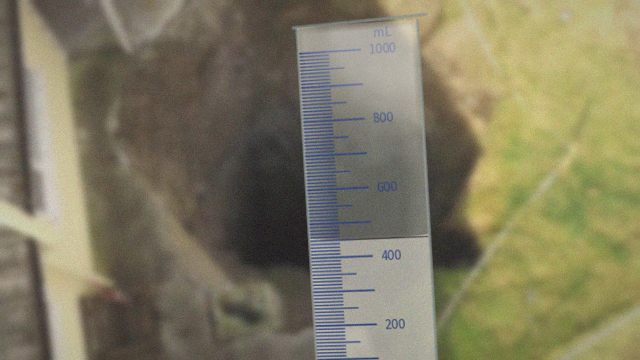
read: 450 mL
